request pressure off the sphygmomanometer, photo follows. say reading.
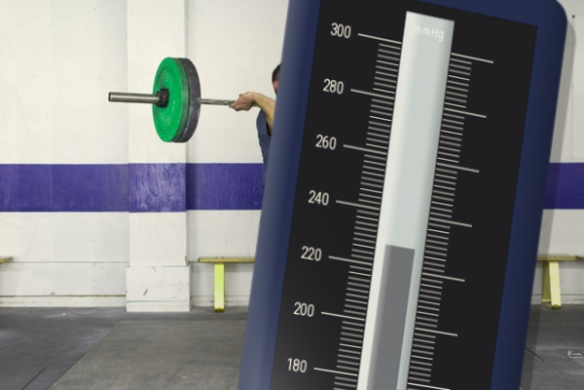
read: 228 mmHg
